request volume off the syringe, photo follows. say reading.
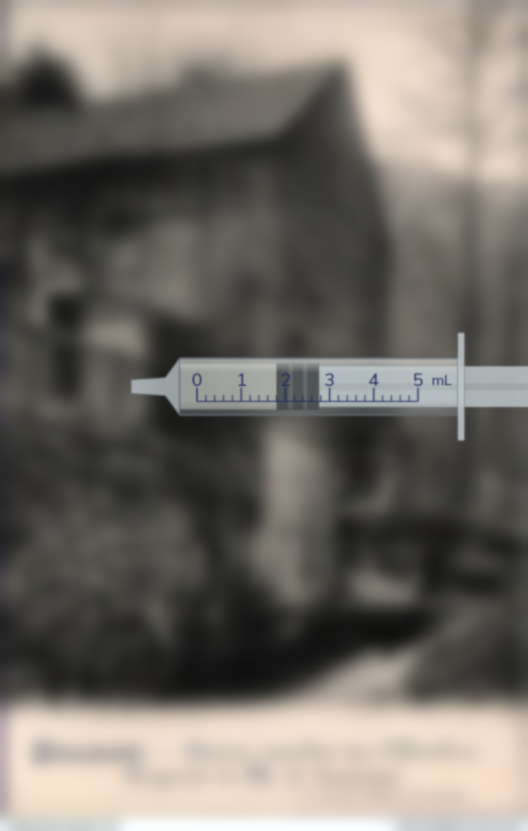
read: 1.8 mL
